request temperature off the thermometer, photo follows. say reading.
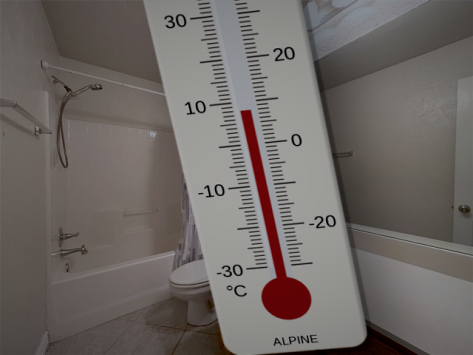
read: 8 °C
